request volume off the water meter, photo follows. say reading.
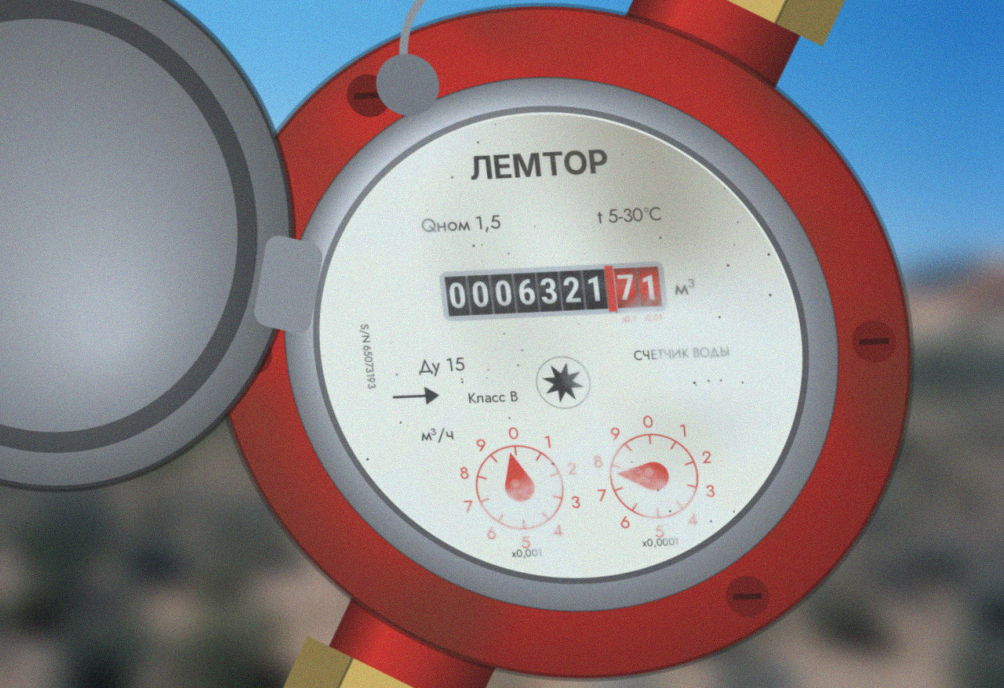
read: 6321.7097 m³
